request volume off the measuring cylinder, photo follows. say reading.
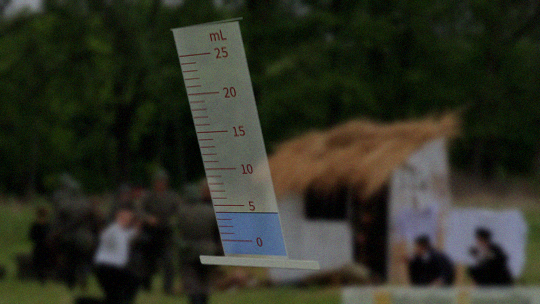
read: 4 mL
